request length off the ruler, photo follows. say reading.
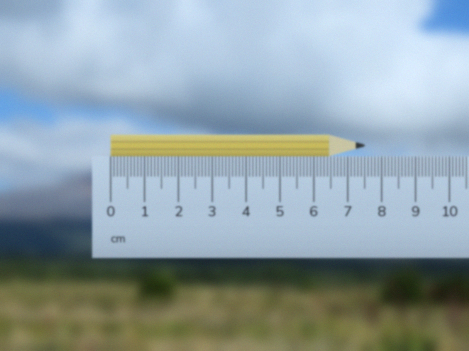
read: 7.5 cm
